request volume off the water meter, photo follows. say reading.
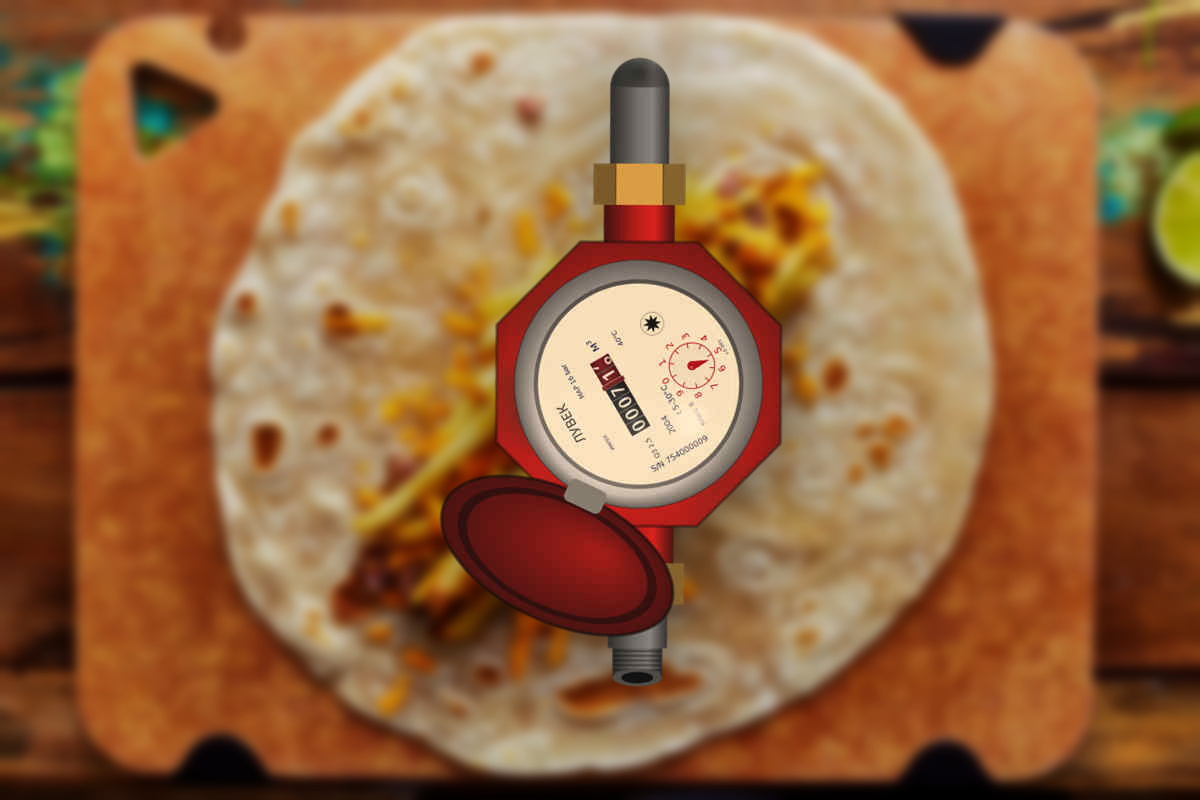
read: 7.175 m³
